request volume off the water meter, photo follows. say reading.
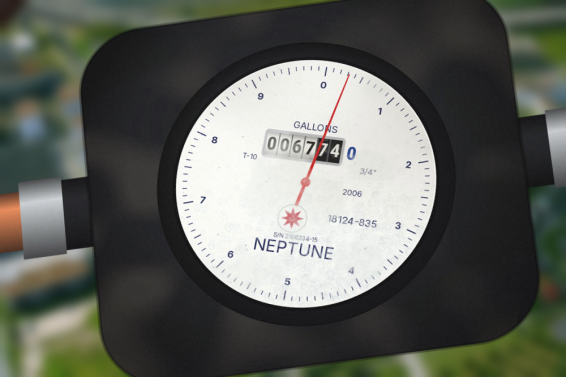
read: 67740.3 gal
